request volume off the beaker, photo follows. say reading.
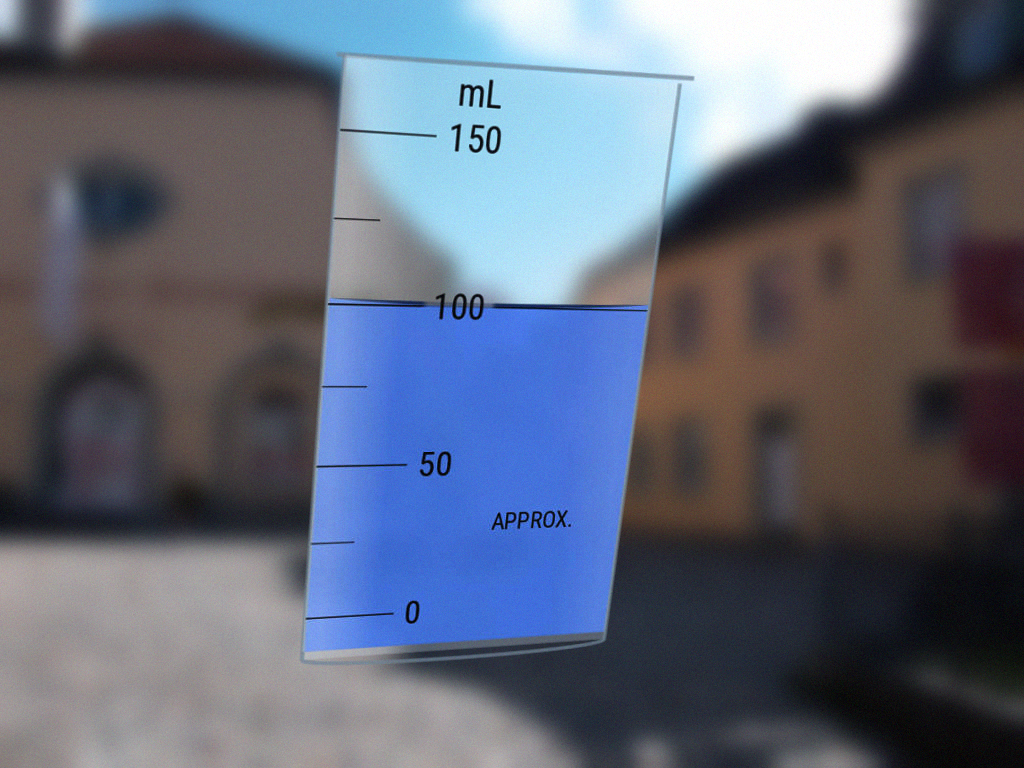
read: 100 mL
